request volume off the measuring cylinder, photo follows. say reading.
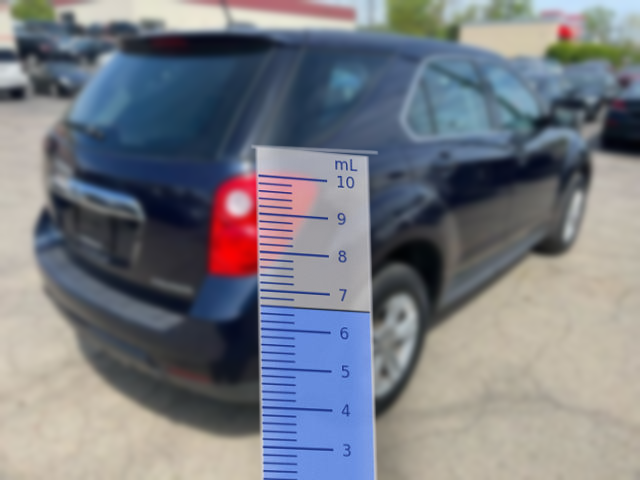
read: 6.6 mL
